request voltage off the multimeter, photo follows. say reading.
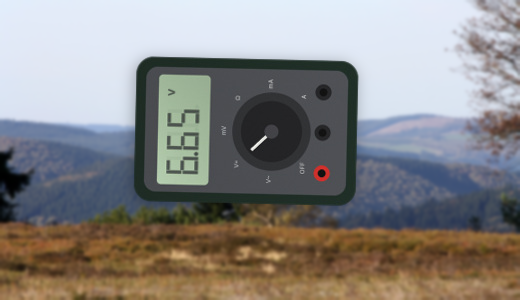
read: 6.65 V
